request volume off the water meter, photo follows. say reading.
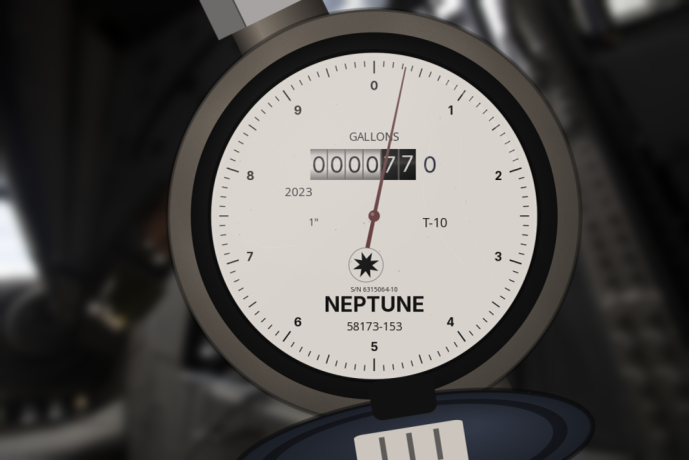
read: 770.3 gal
